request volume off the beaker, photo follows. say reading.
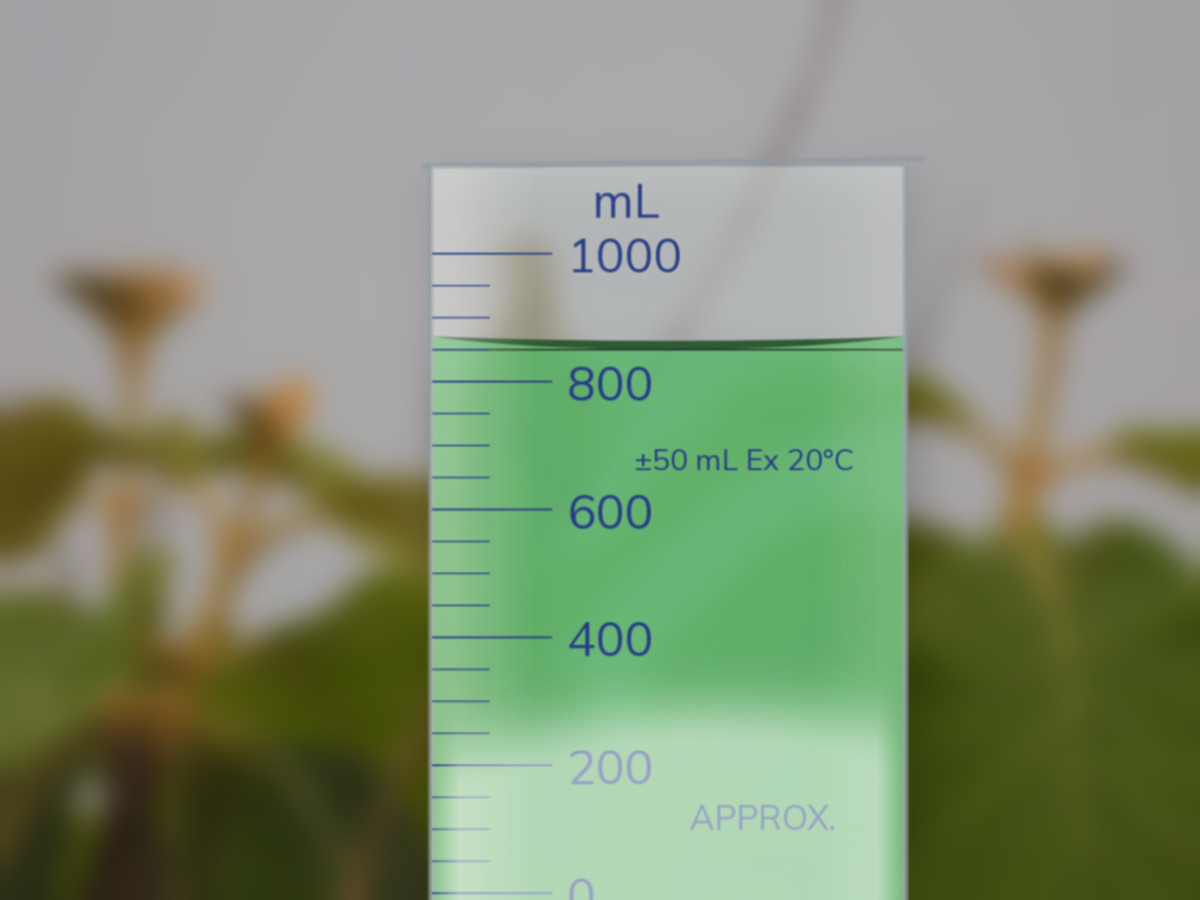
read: 850 mL
